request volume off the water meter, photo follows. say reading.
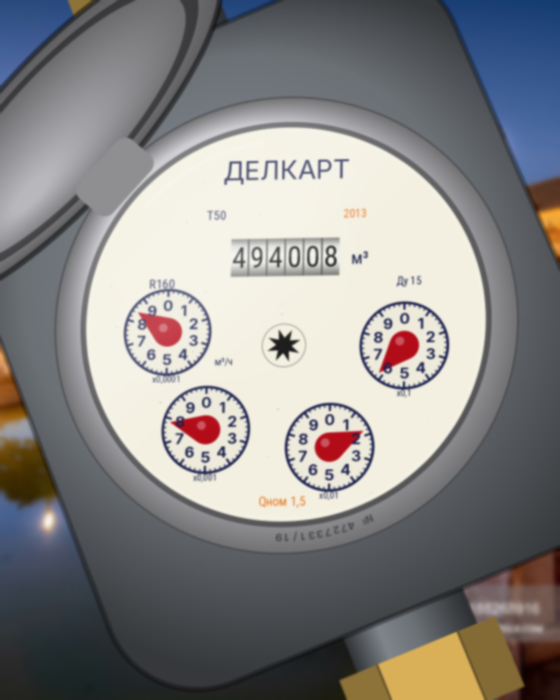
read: 494008.6178 m³
